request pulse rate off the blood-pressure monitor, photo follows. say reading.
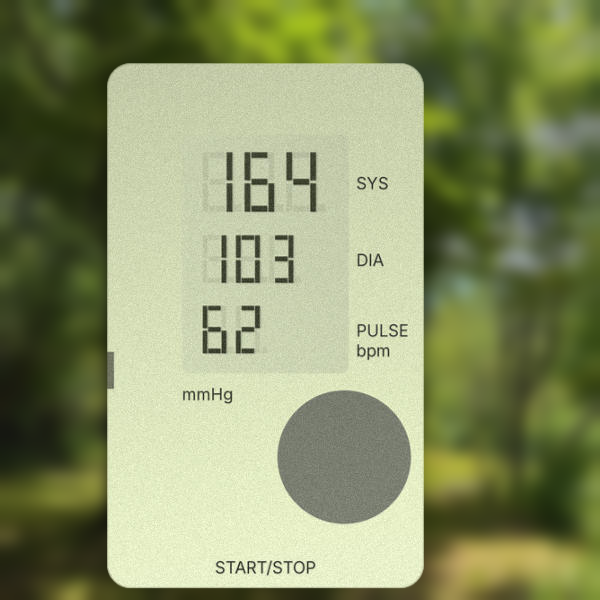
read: 62 bpm
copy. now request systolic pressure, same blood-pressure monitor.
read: 164 mmHg
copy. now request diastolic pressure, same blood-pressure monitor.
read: 103 mmHg
